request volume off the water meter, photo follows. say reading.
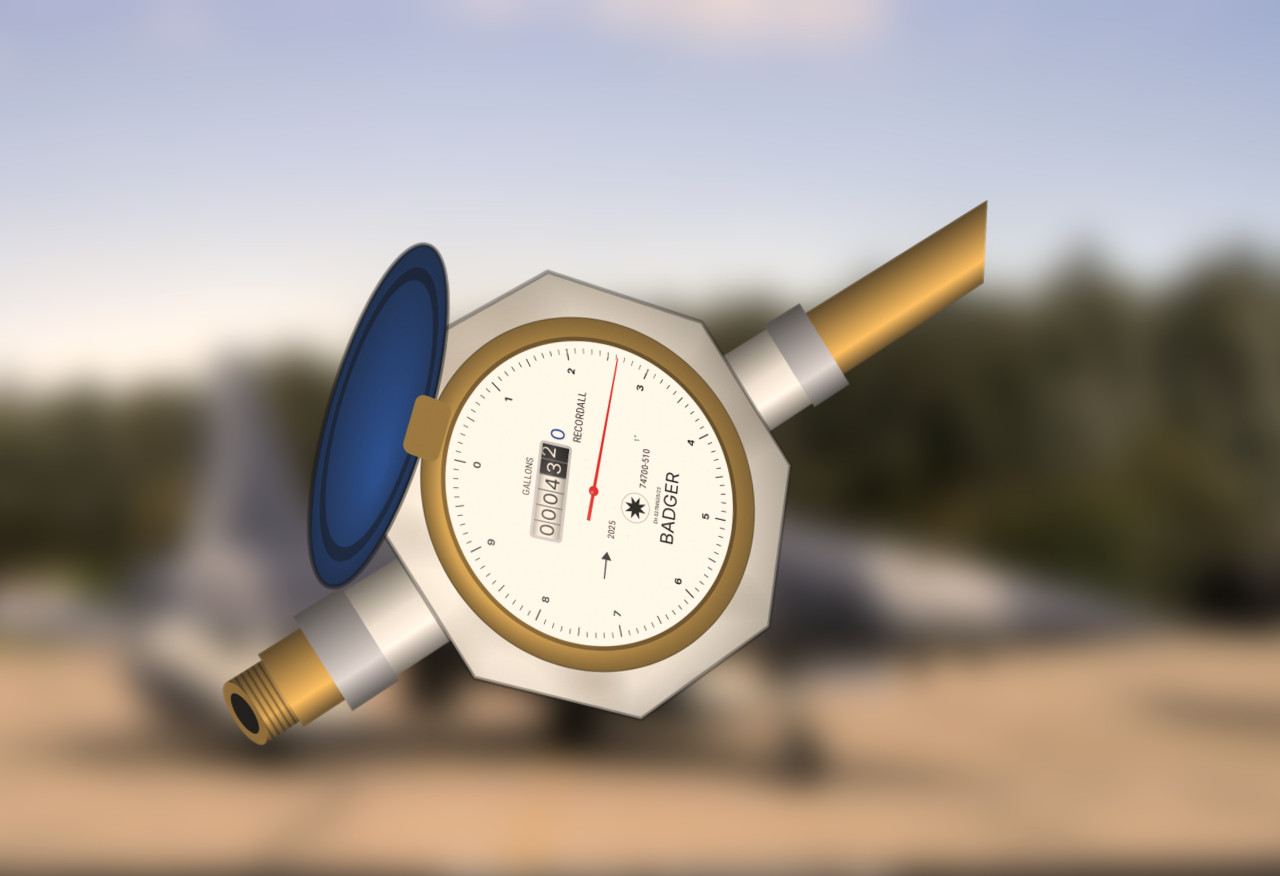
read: 4322.6 gal
